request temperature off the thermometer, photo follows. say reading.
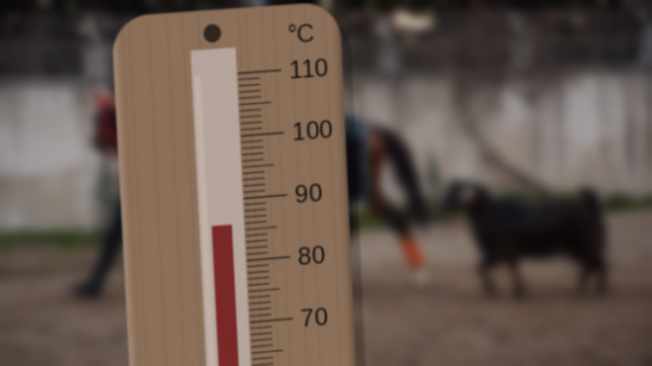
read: 86 °C
